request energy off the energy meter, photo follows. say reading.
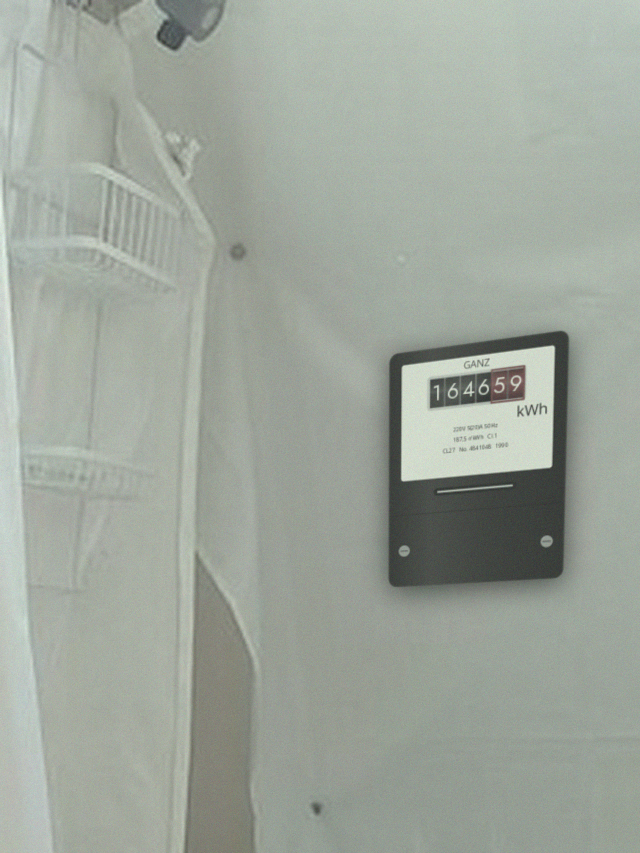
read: 1646.59 kWh
